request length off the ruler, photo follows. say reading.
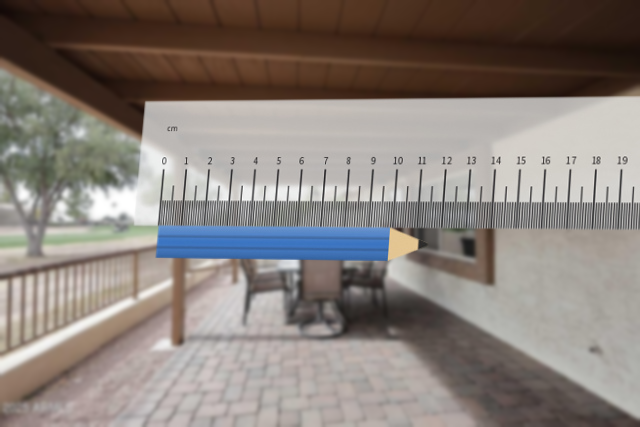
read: 11.5 cm
